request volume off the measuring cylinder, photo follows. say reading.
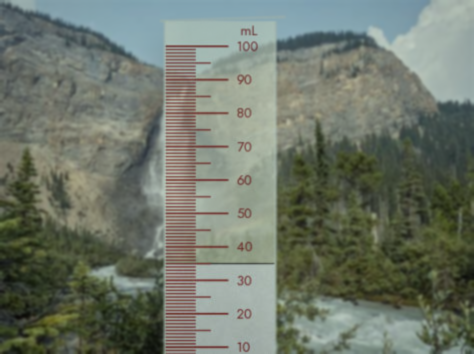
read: 35 mL
